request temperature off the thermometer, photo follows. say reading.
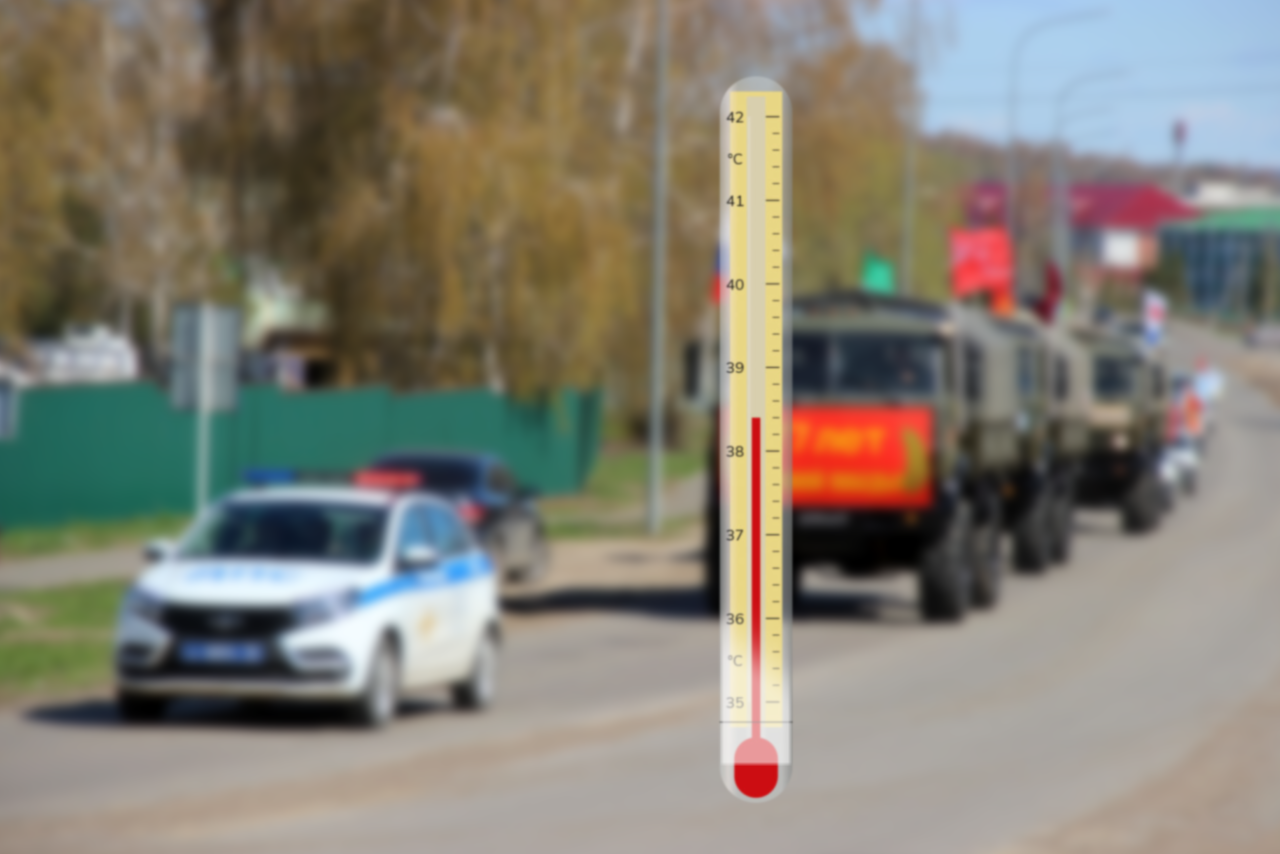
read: 38.4 °C
